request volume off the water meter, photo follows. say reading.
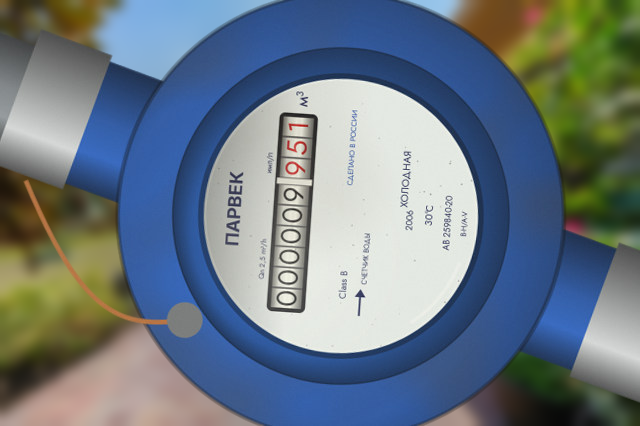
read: 9.951 m³
